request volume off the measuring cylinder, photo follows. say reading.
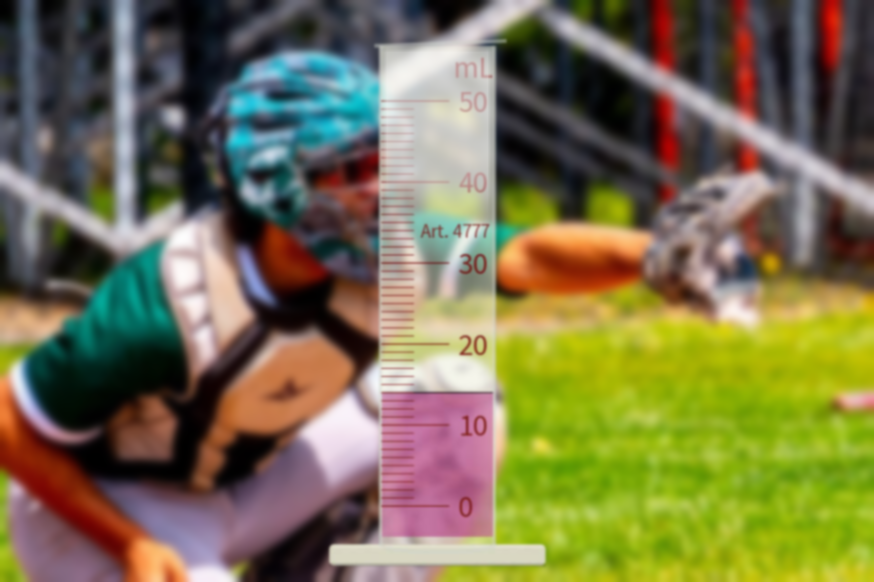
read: 14 mL
